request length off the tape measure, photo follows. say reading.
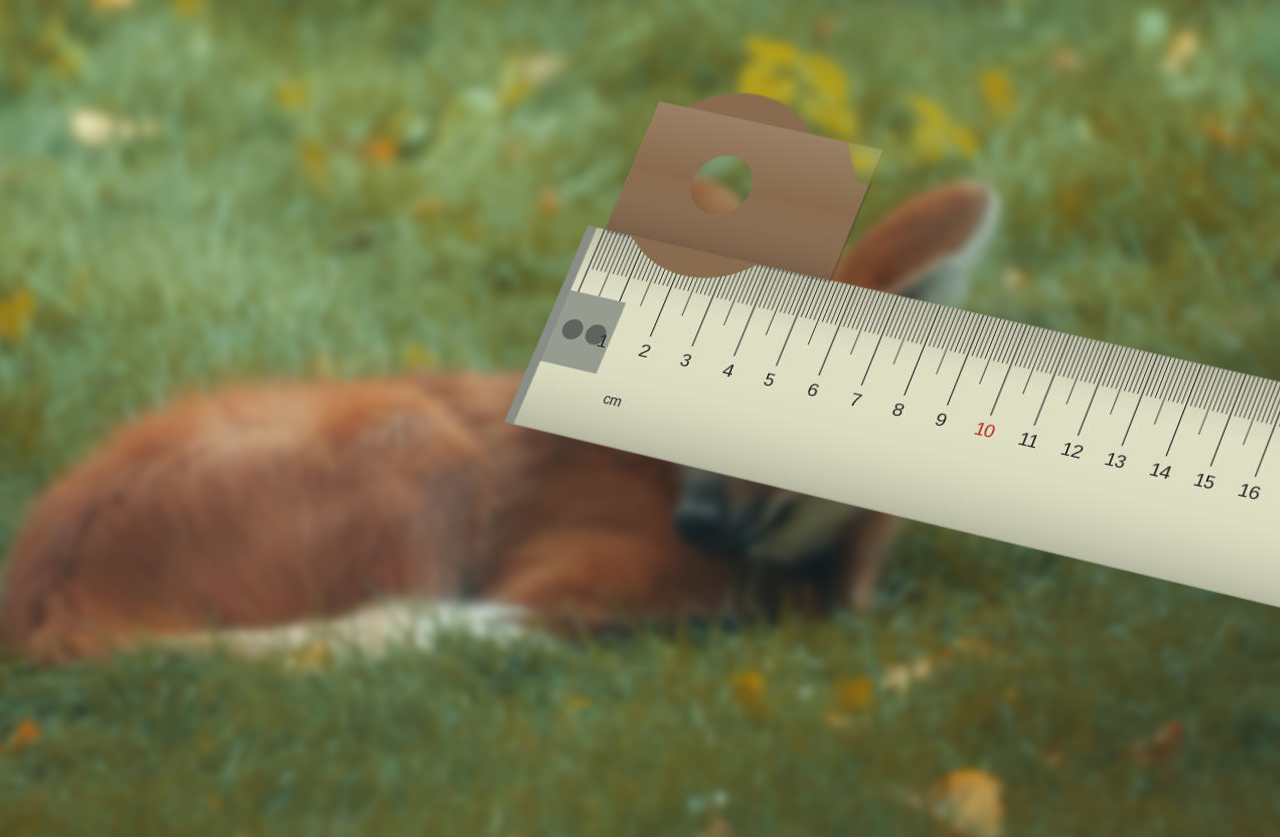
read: 5.4 cm
